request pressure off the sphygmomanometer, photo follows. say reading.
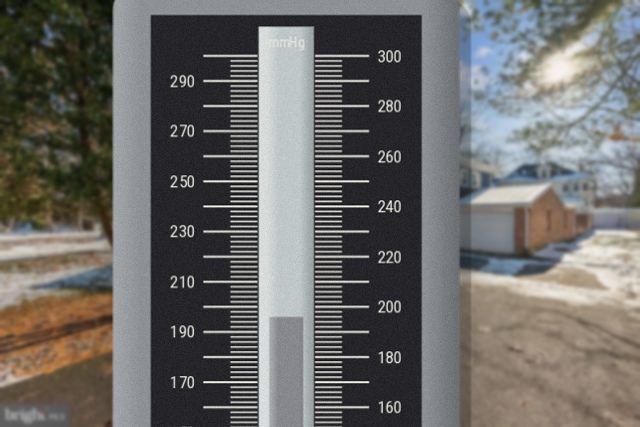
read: 196 mmHg
